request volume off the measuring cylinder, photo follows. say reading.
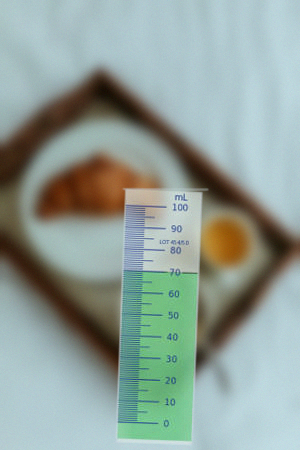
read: 70 mL
